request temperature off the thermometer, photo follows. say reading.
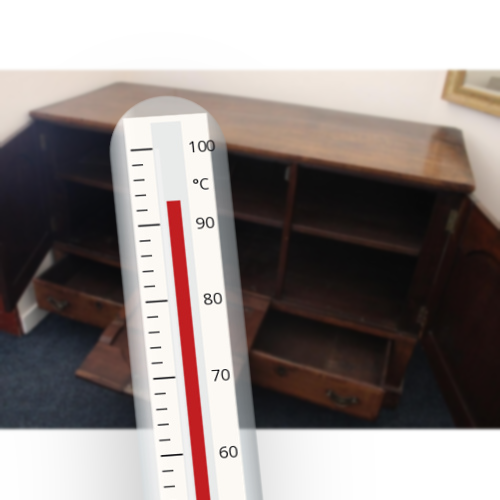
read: 93 °C
